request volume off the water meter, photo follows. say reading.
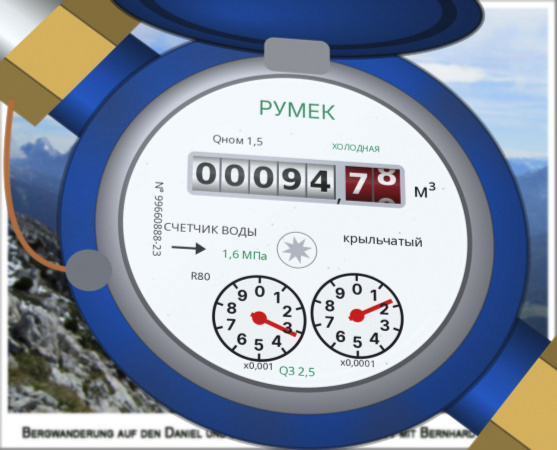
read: 94.7831 m³
